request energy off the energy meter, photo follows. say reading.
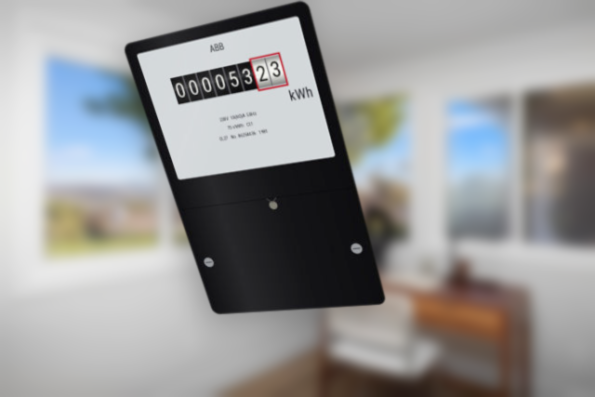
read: 53.23 kWh
